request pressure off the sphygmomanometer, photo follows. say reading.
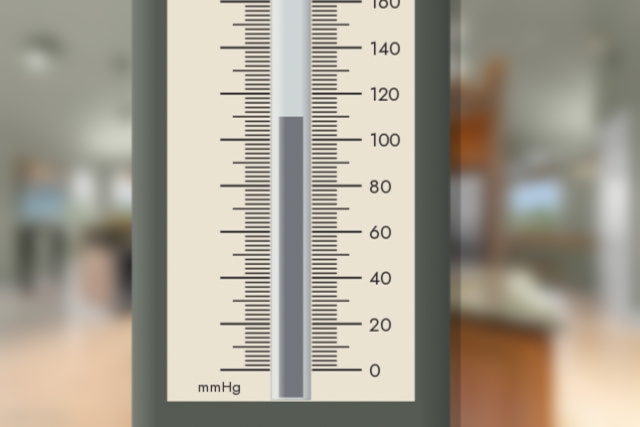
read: 110 mmHg
